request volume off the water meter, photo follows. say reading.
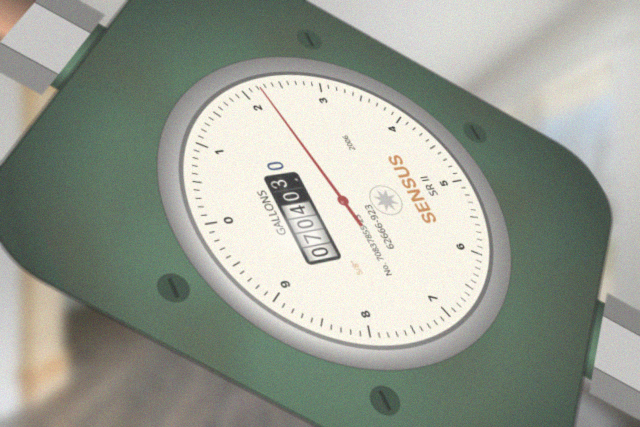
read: 704032.2 gal
